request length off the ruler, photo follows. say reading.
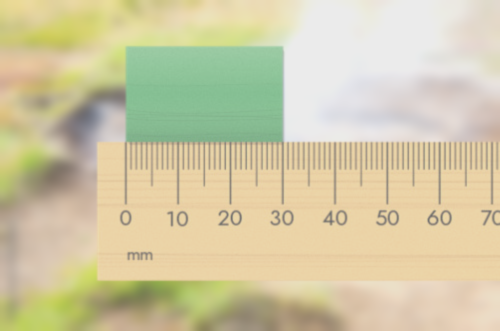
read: 30 mm
